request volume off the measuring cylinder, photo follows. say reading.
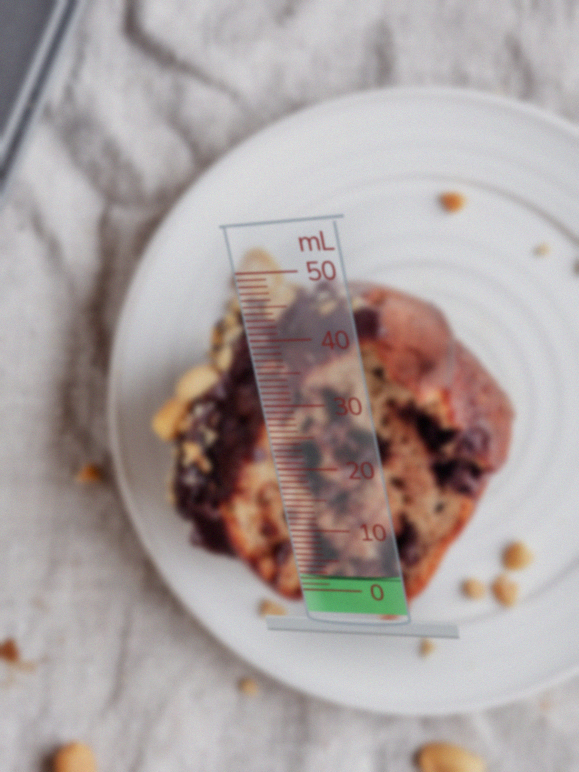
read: 2 mL
